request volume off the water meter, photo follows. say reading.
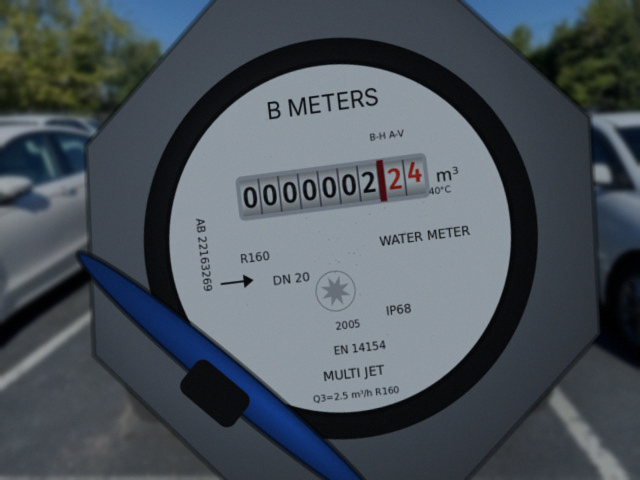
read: 2.24 m³
